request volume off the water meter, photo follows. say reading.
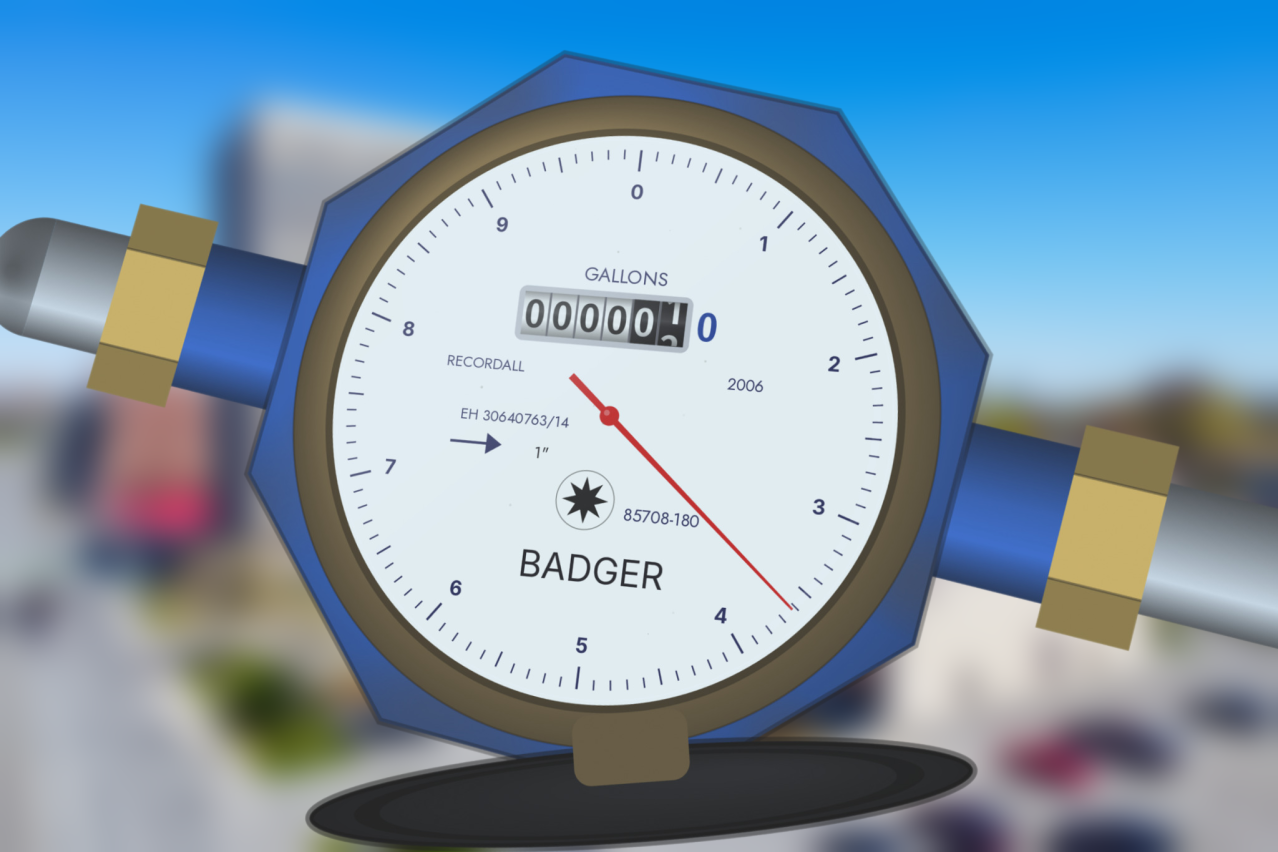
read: 13.6 gal
